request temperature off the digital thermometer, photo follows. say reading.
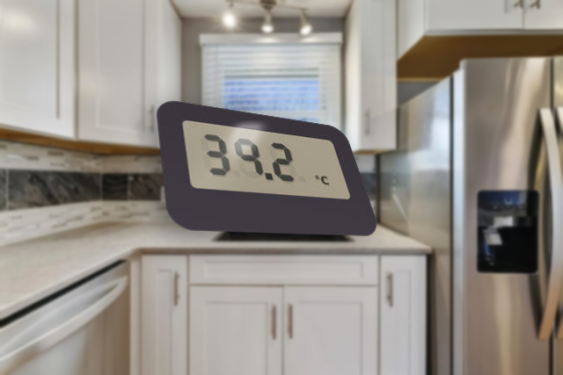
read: 39.2 °C
